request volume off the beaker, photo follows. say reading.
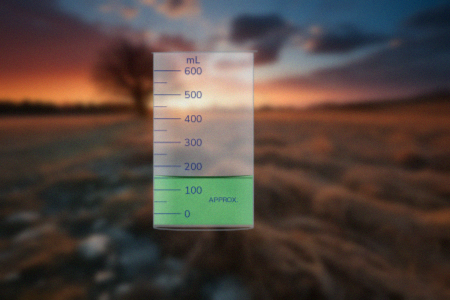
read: 150 mL
